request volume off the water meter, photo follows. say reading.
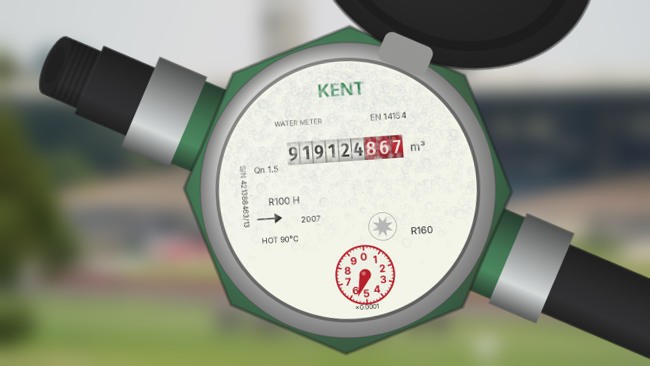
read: 919124.8675 m³
